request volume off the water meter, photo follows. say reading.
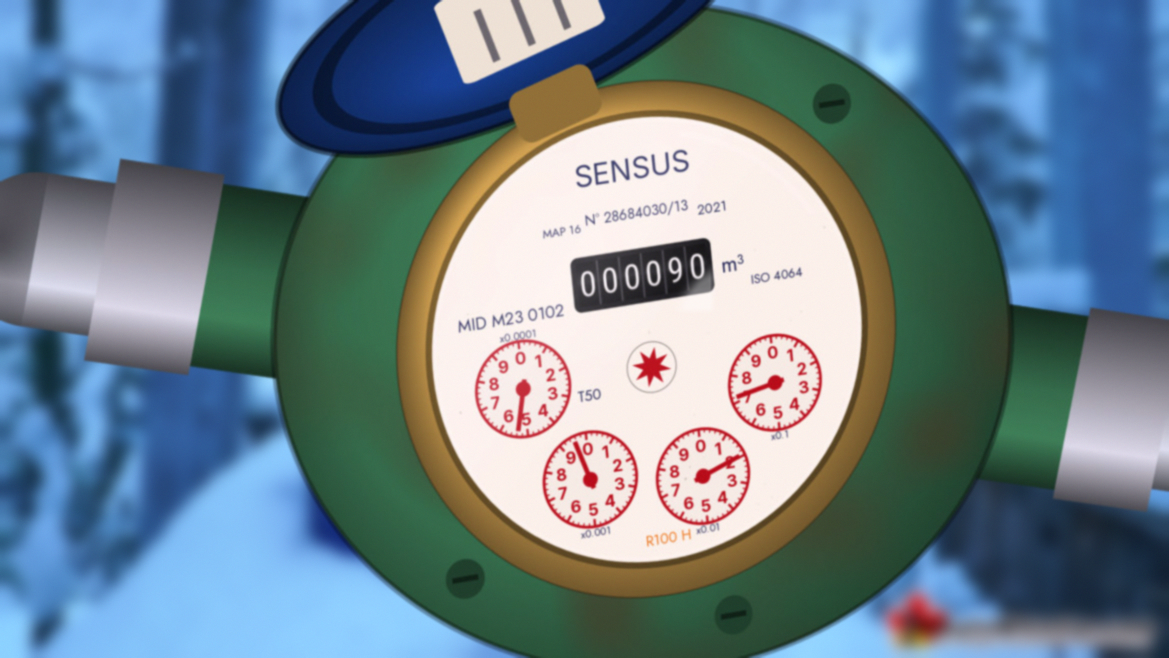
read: 90.7195 m³
